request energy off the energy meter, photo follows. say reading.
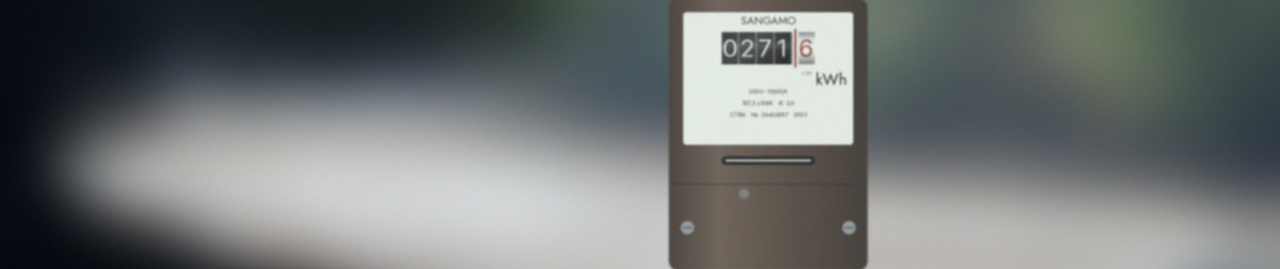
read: 271.6 kWh
